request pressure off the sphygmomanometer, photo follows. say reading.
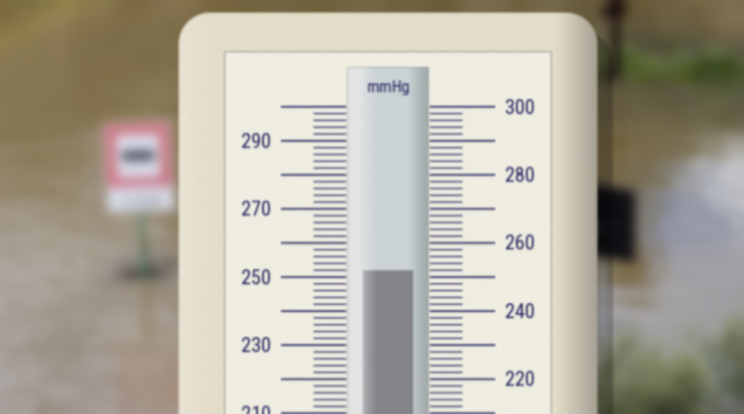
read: 252 mmHg
